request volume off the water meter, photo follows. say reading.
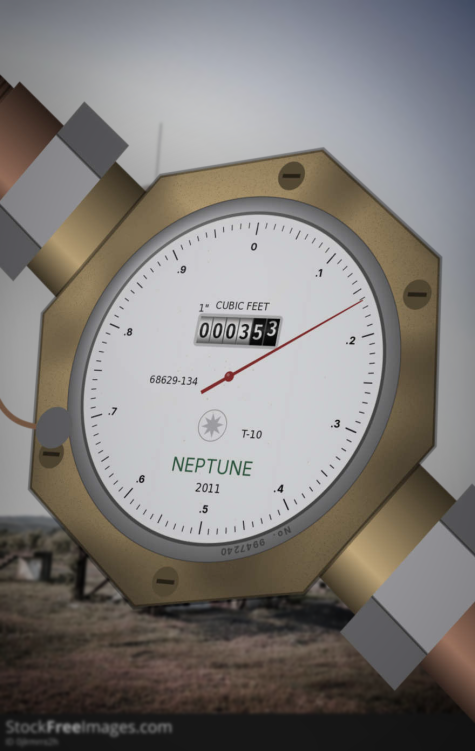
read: 353.16 ft³
